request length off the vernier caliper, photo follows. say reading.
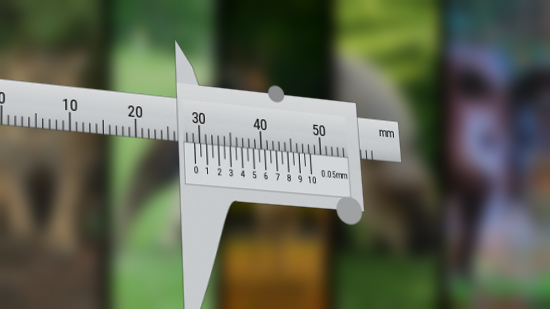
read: 29.2 mm
